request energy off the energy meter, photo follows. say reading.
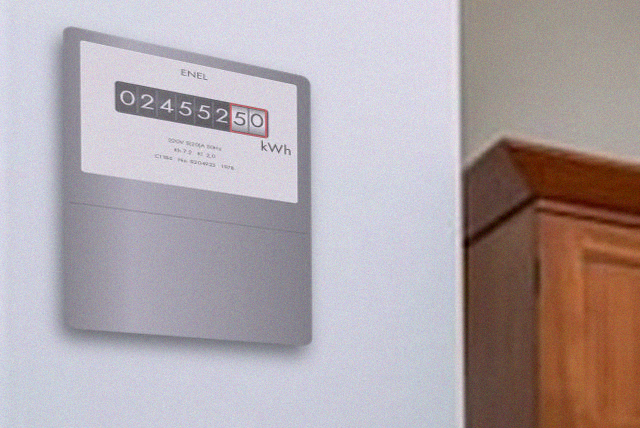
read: 24552.50 kWh
